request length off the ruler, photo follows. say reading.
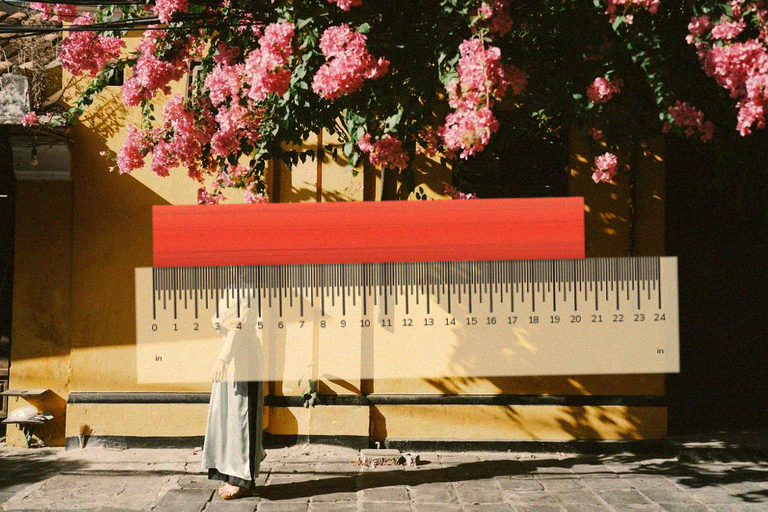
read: 20.5 in
